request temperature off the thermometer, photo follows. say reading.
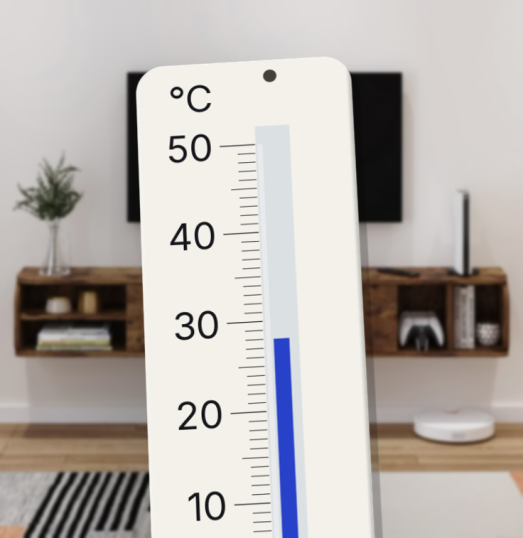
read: 28 °C
